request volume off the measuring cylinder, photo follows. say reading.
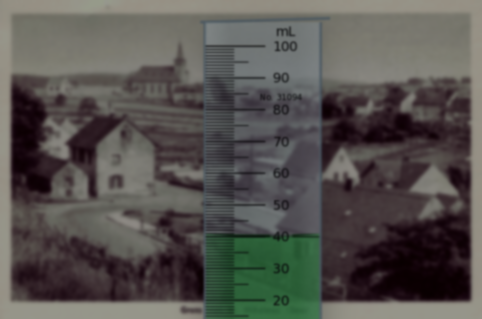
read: 40 mL
